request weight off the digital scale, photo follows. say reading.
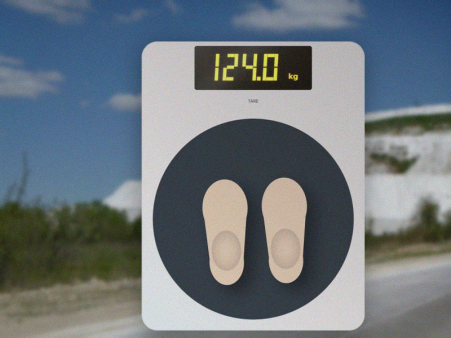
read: 124.0 kg
